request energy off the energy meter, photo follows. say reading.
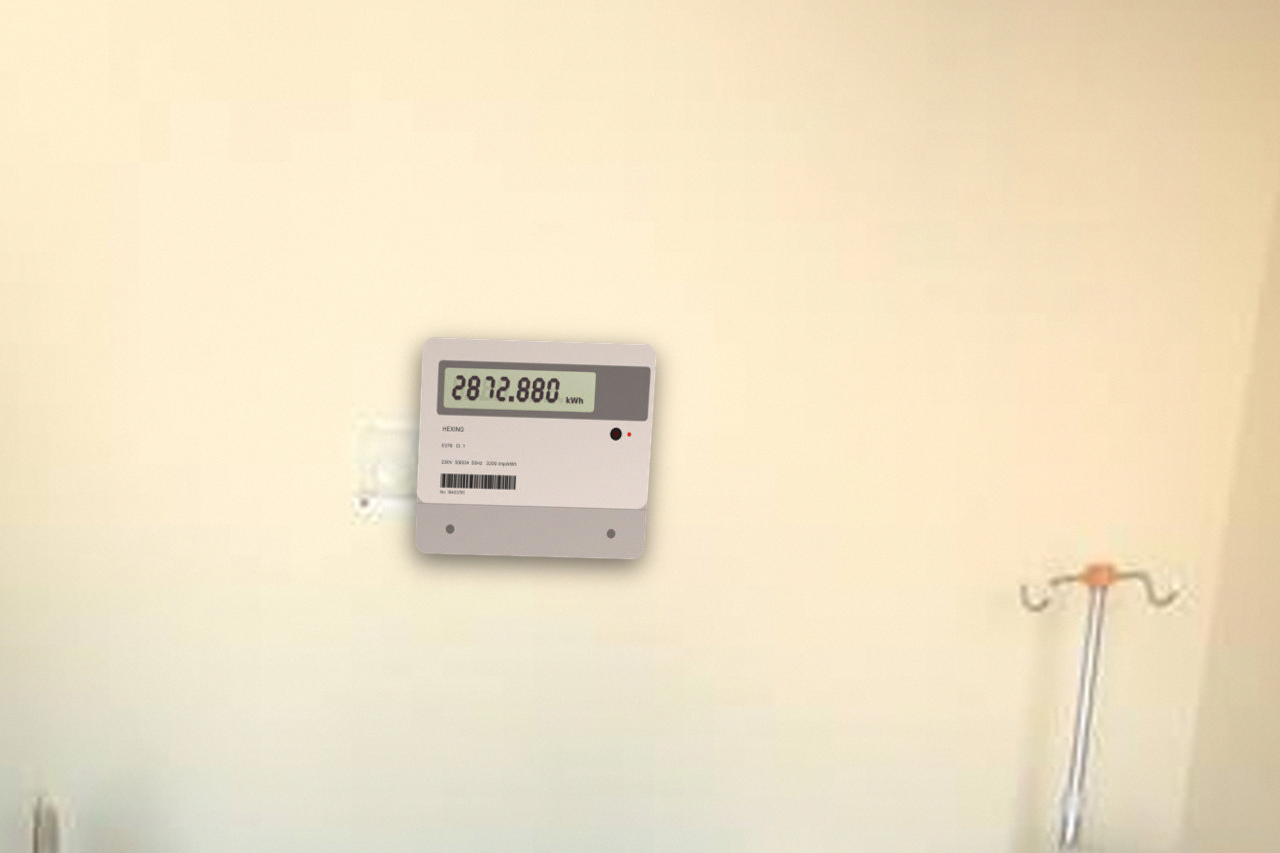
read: 2872.880 kWh
